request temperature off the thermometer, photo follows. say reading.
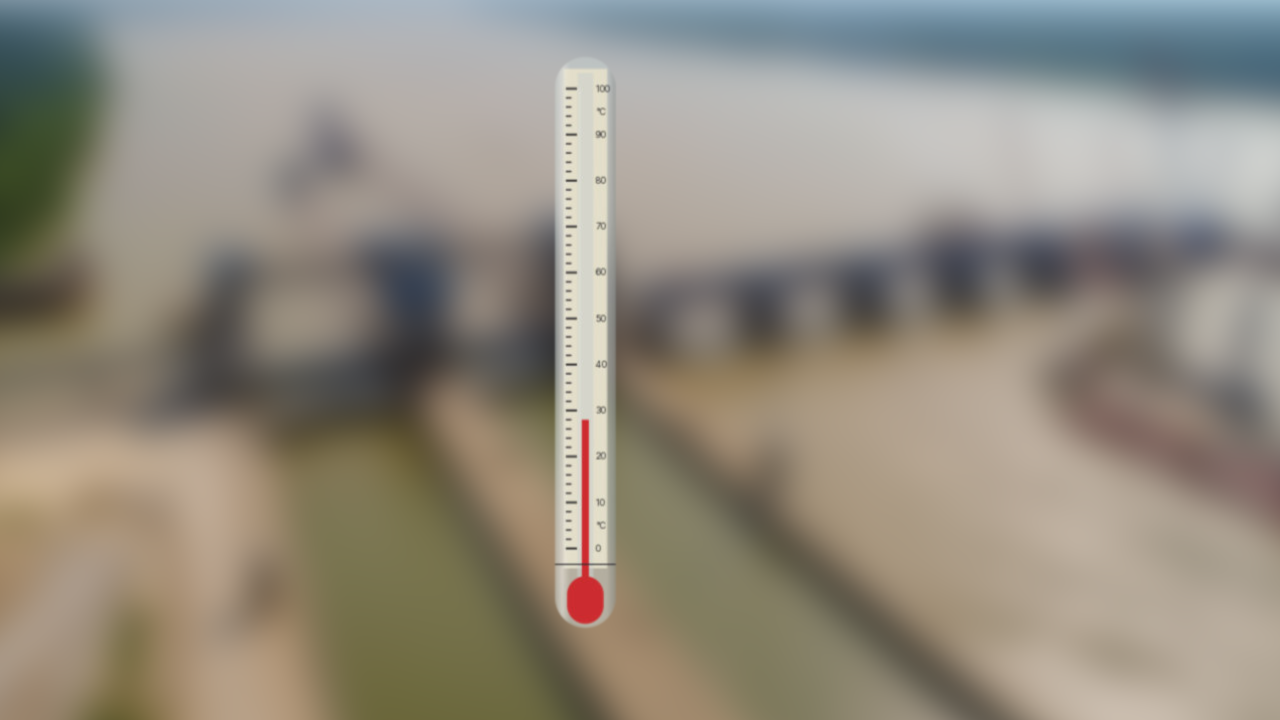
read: 28 °C
